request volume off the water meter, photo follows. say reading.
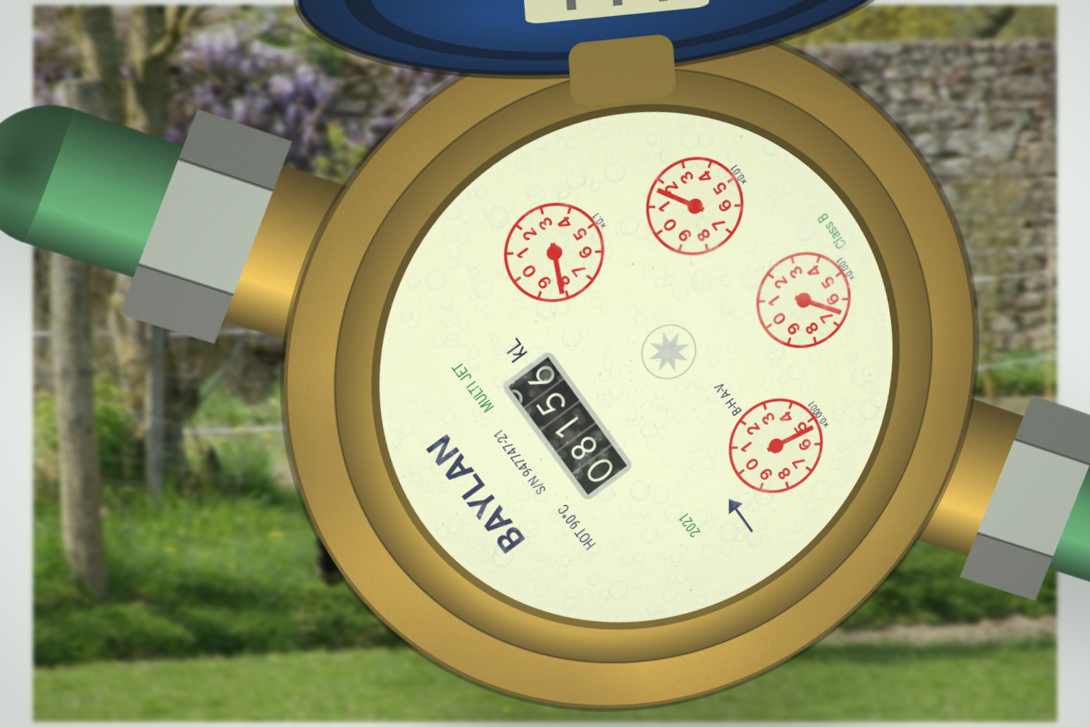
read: 8155.8165 kL
